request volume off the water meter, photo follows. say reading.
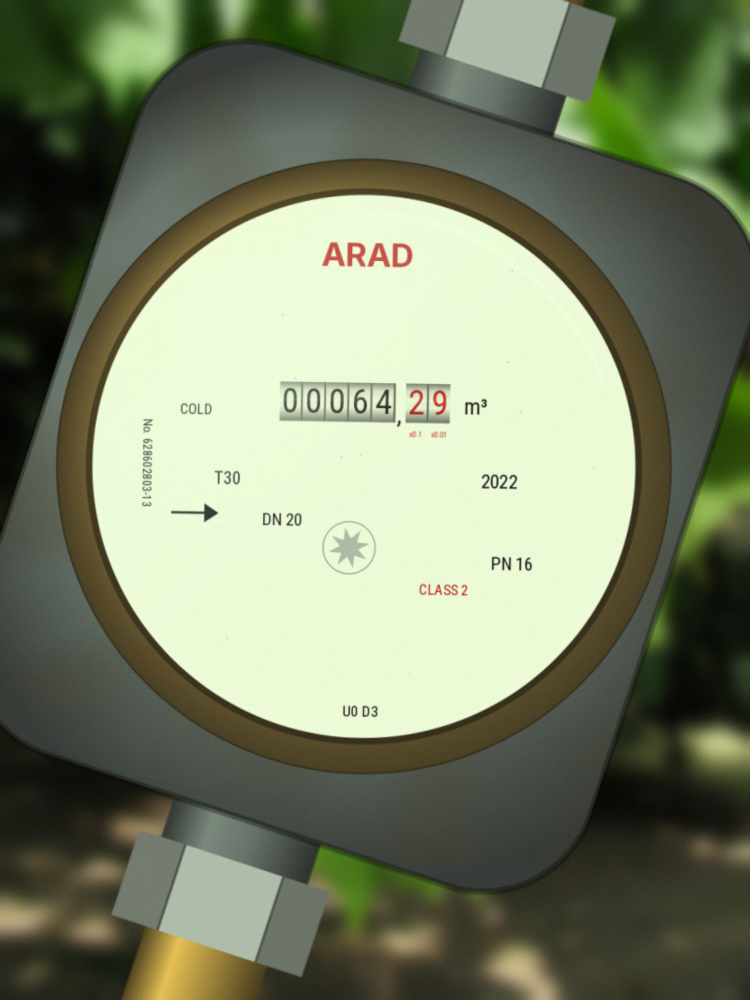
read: 64.29 m³
